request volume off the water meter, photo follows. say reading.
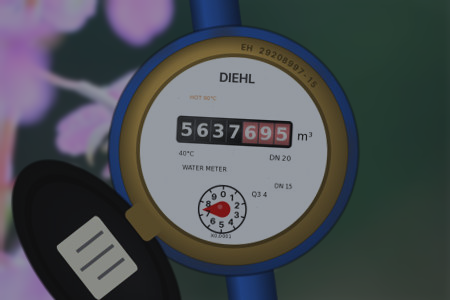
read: 5637.6957 m³
